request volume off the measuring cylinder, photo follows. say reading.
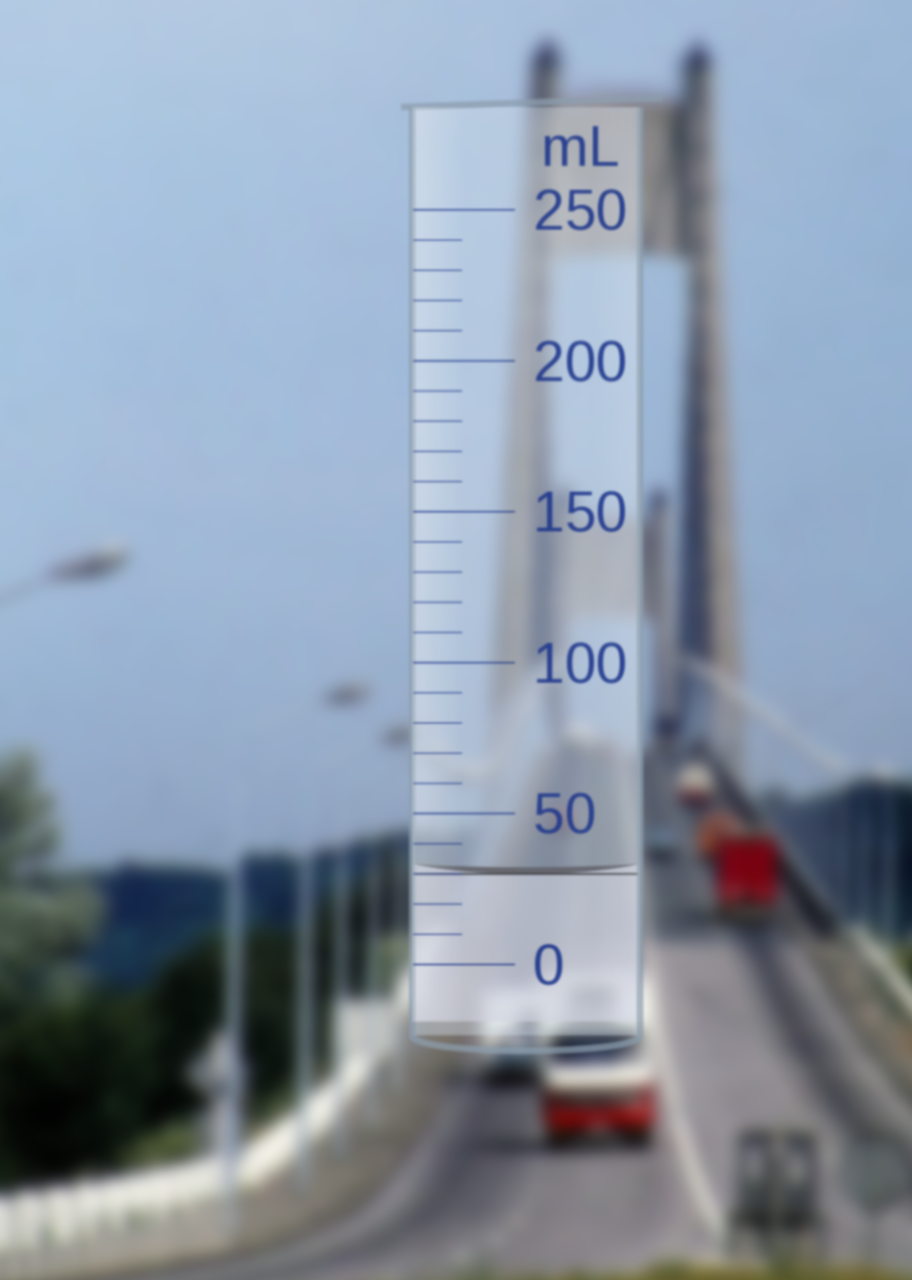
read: 30 mL
